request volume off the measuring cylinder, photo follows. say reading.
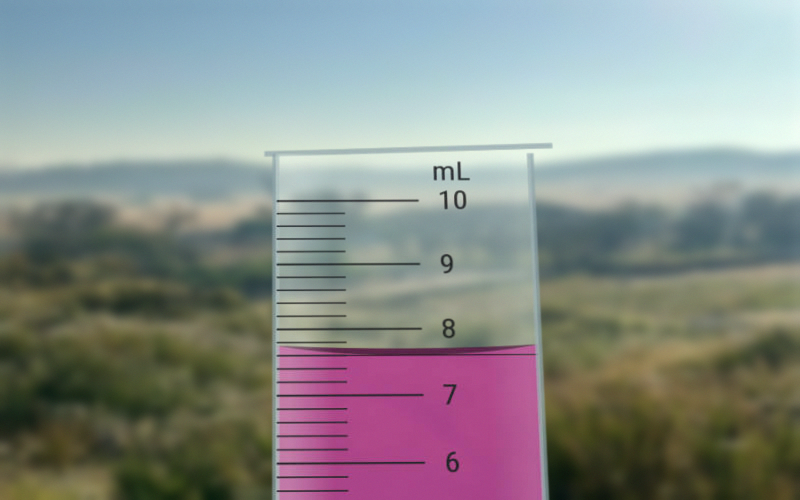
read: 7.6 mL
